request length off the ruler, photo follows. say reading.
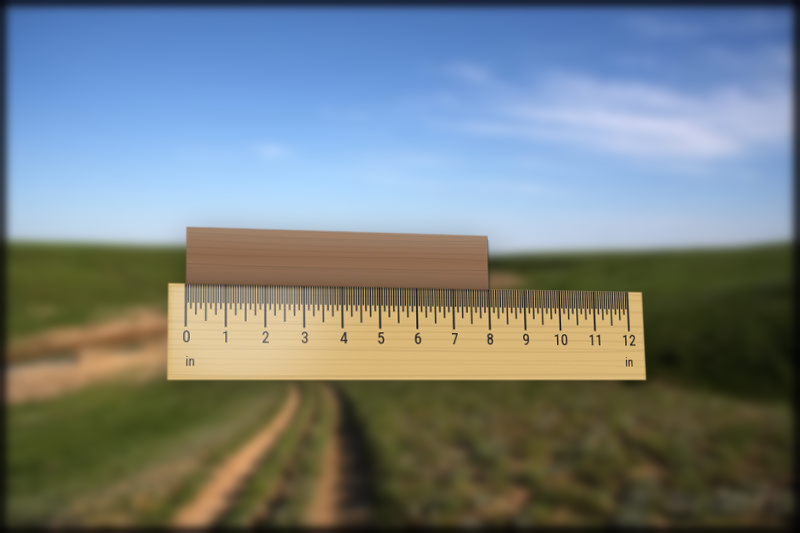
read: 8 in
